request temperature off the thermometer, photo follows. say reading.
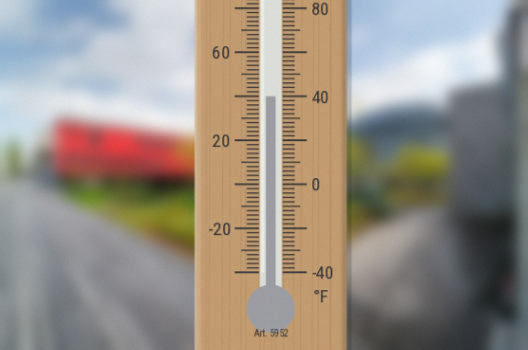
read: 40 °F
